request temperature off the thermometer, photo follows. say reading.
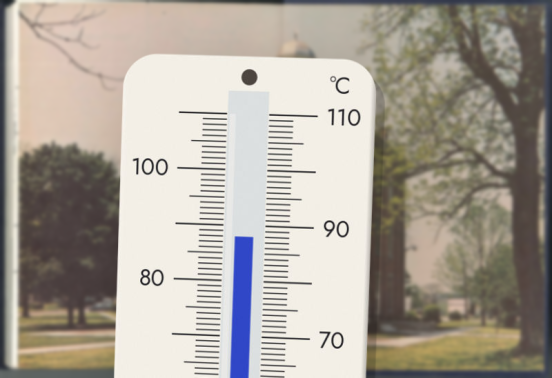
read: 88 °C
